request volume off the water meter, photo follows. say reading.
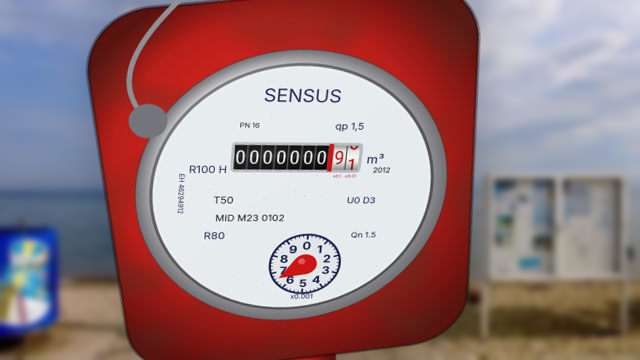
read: 0.906 m³
